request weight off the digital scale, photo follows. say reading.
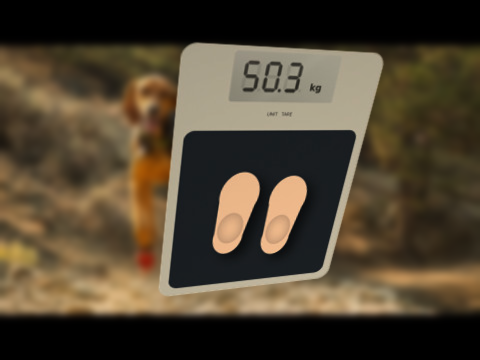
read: 50.3 kg
